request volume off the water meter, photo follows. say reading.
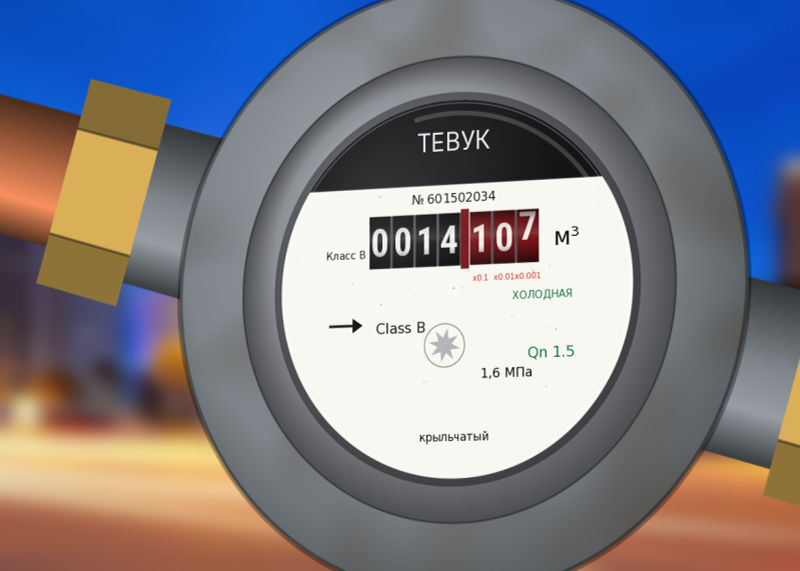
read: 14.107 m³
